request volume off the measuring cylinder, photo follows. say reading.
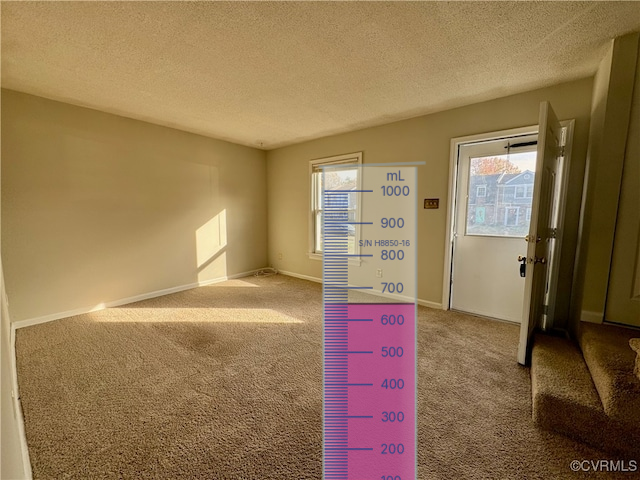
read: 650 mL
